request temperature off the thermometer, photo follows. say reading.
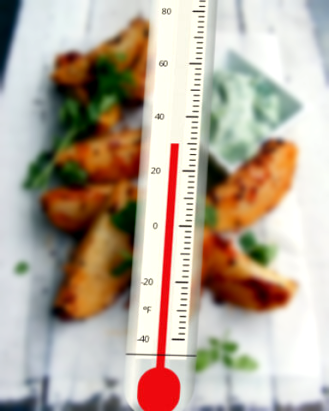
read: 30 °F
